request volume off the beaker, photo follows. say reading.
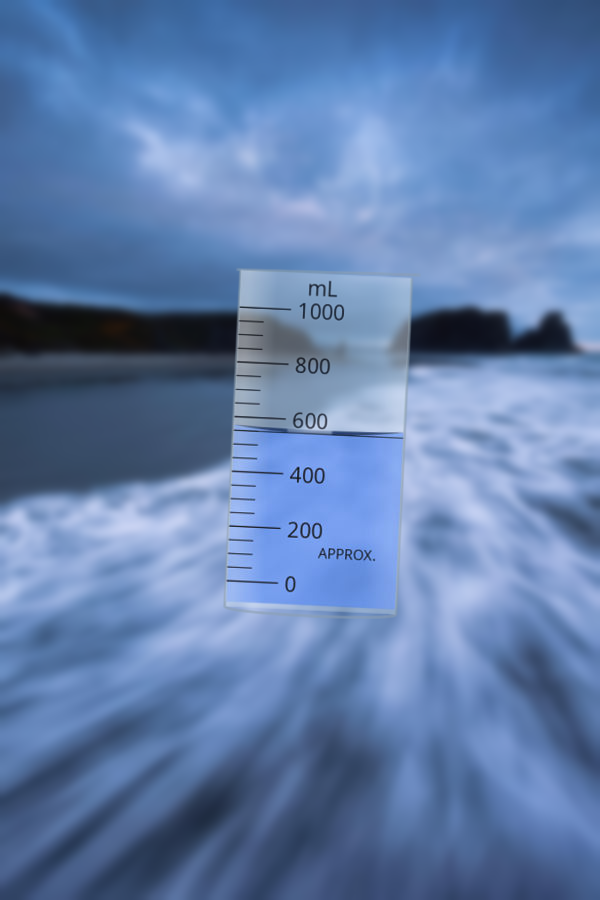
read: 550 mL
